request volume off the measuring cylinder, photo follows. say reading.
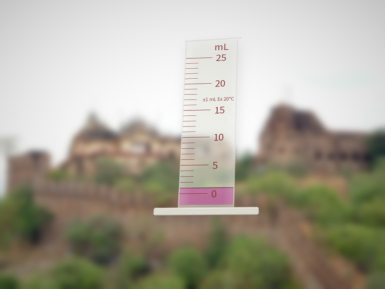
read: 1 mL
